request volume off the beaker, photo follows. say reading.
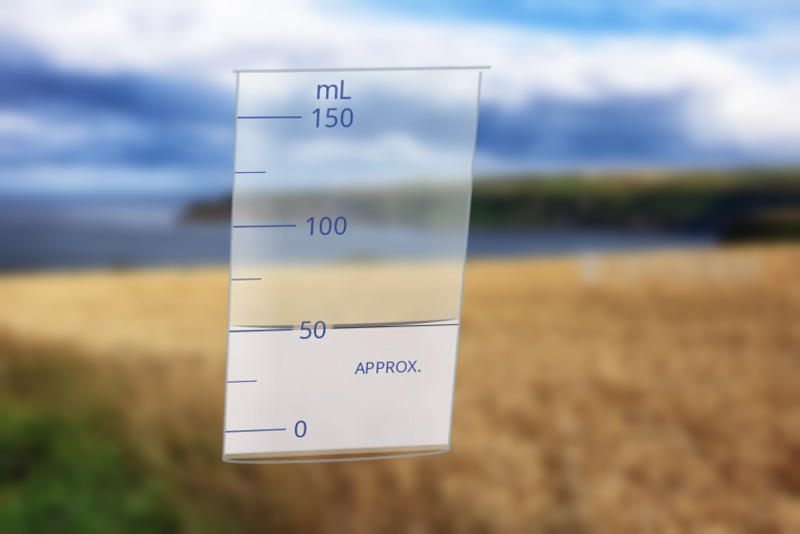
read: 50 mL
